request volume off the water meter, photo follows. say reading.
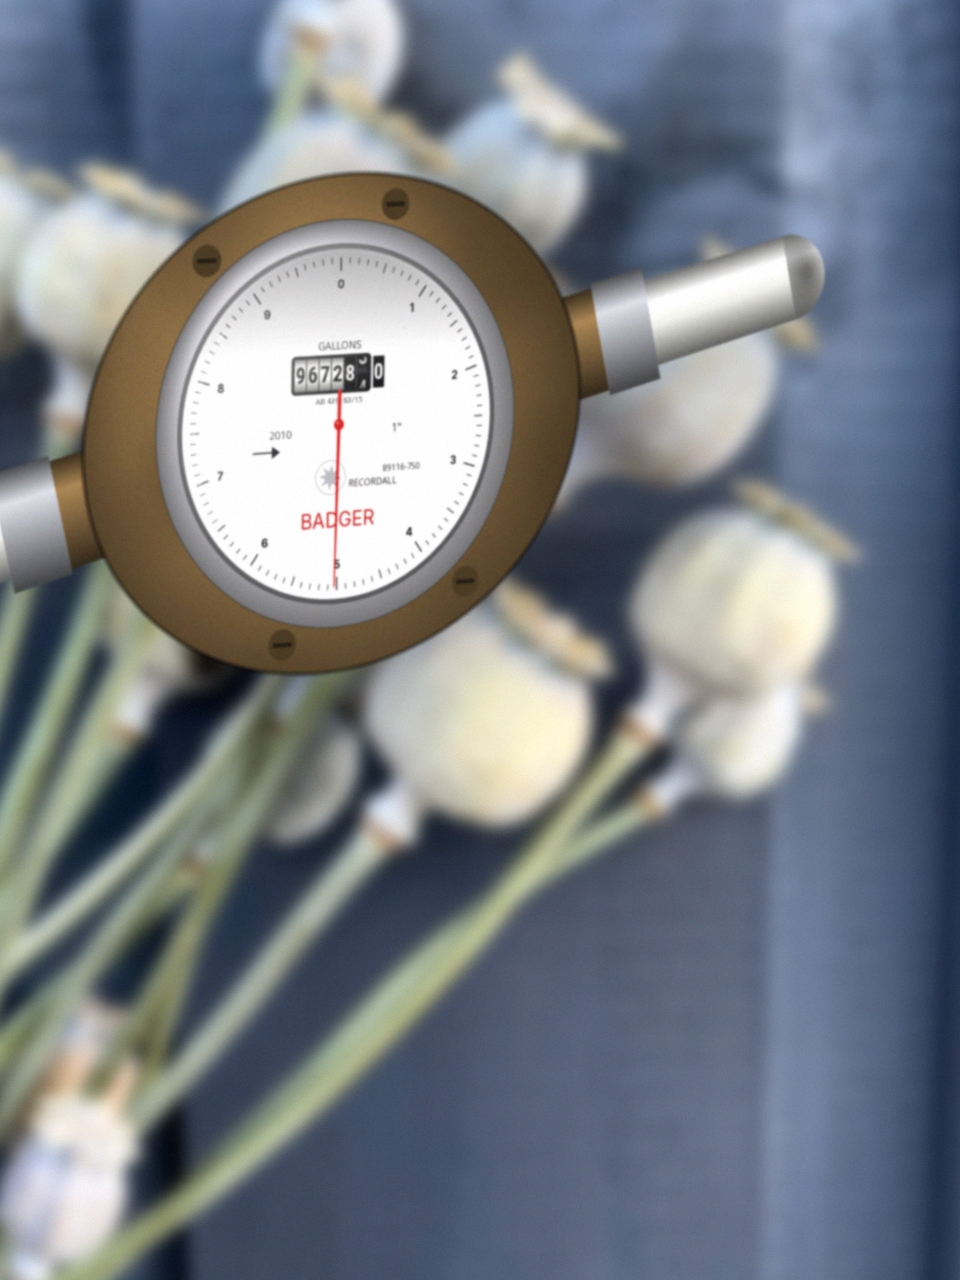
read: 9672835.0 gal
